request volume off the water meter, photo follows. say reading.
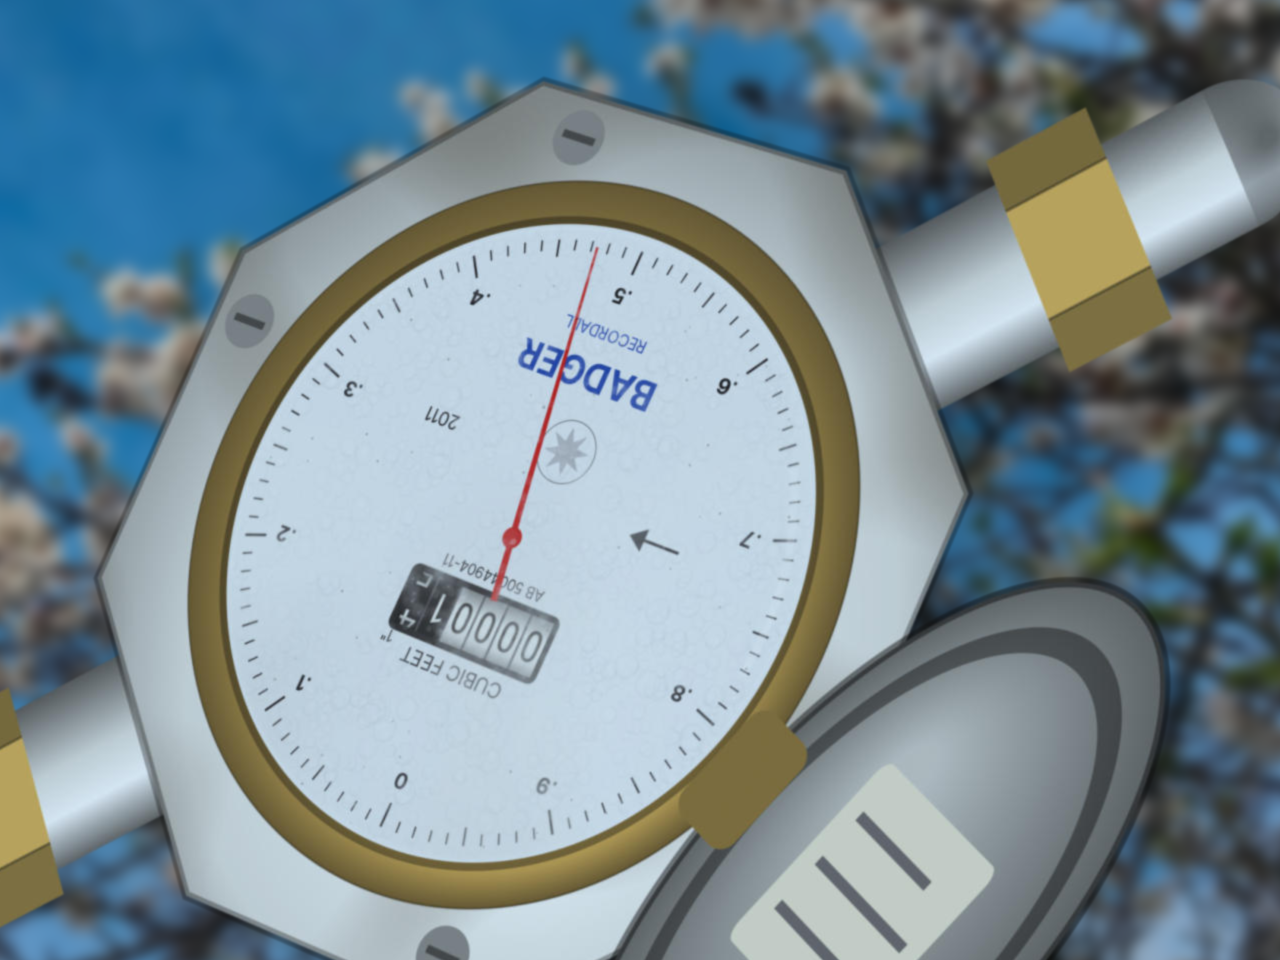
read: 14.47 ft³
